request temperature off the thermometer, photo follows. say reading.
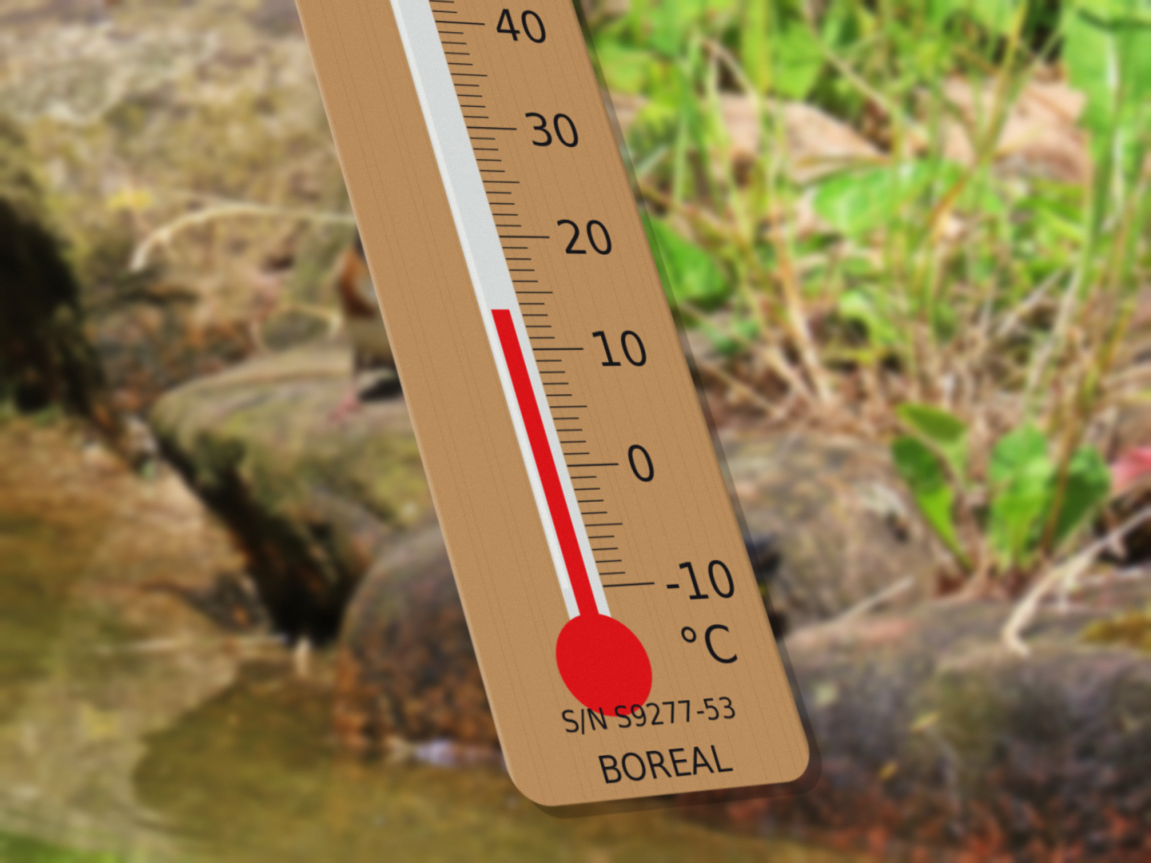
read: 13.5 °C
